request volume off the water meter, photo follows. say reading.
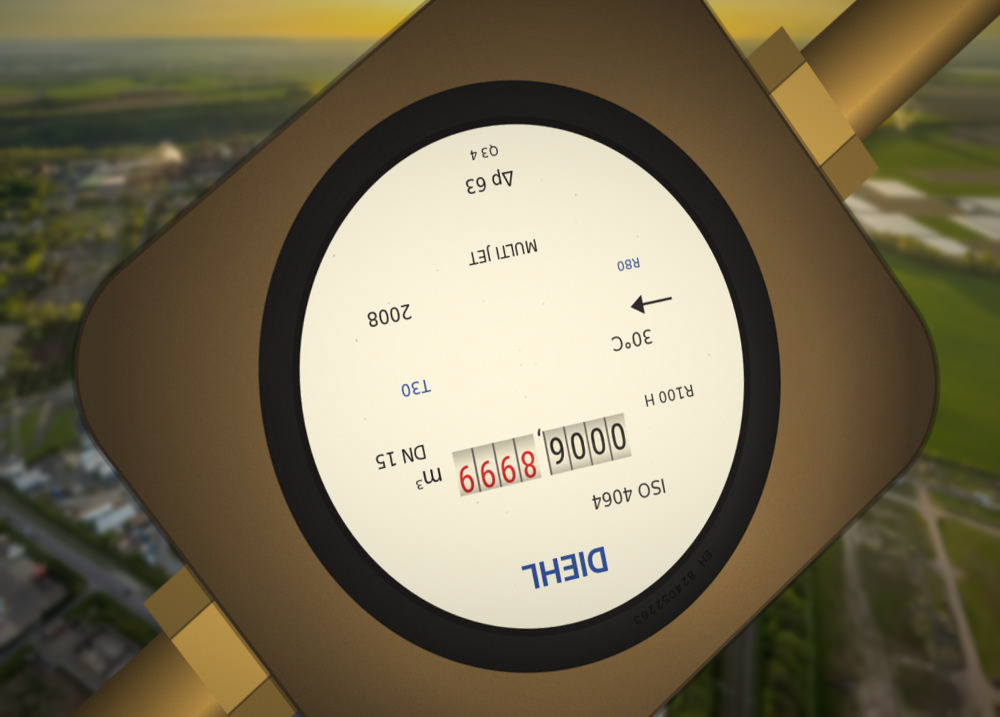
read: 6.8999 m³
